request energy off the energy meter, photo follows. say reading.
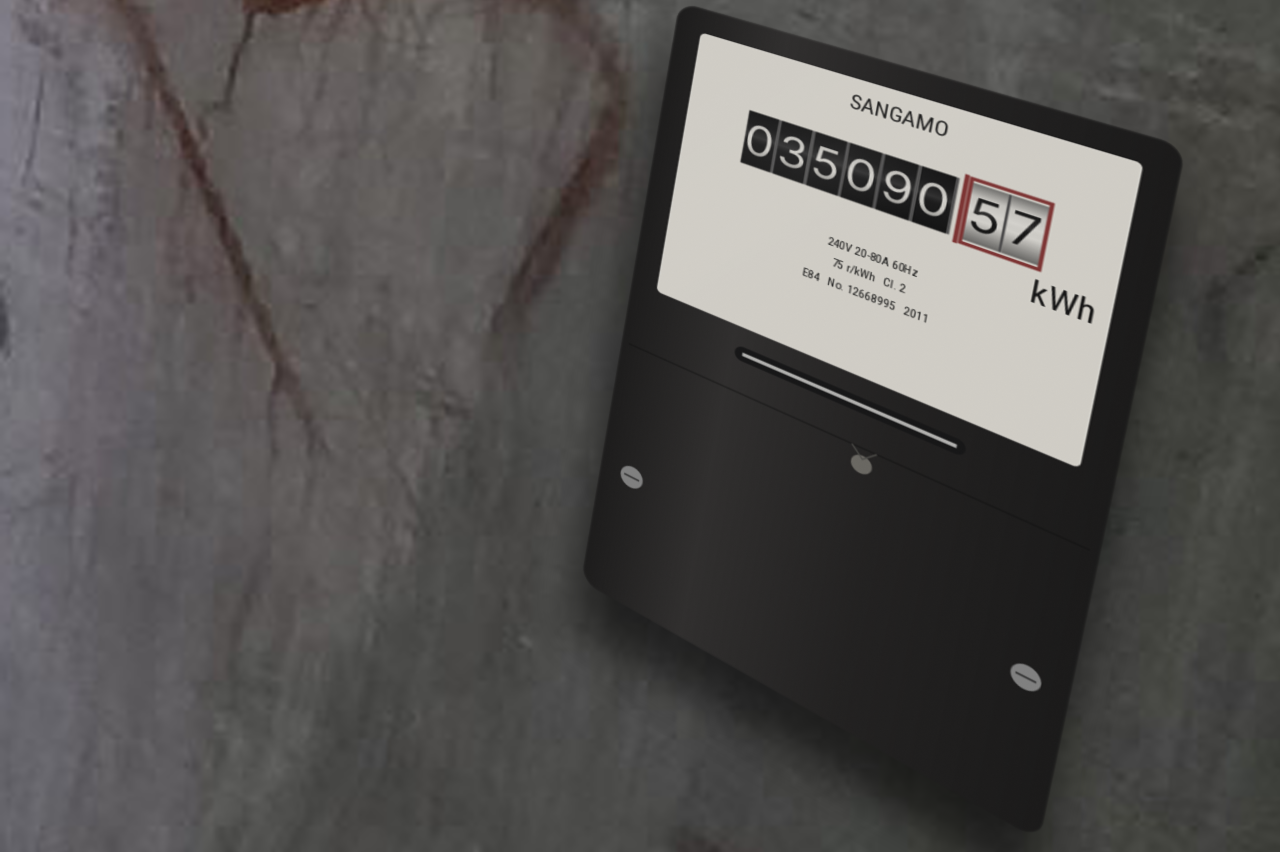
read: 35090.57 kWh
